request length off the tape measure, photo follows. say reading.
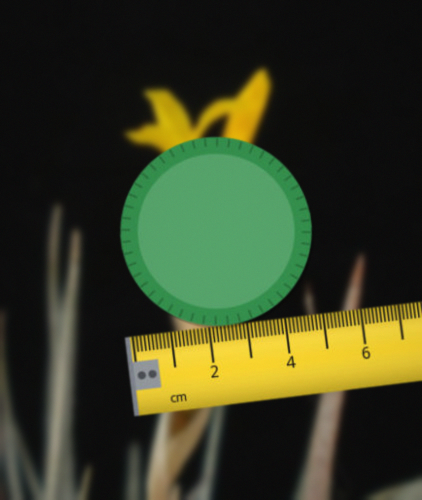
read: 5 cm
